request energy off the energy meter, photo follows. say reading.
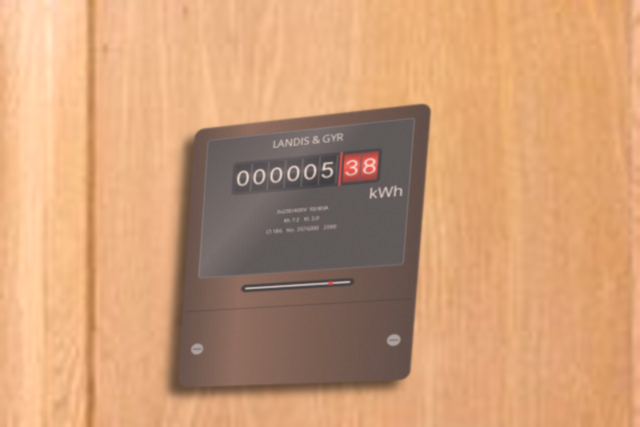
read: 5.38 kWh
